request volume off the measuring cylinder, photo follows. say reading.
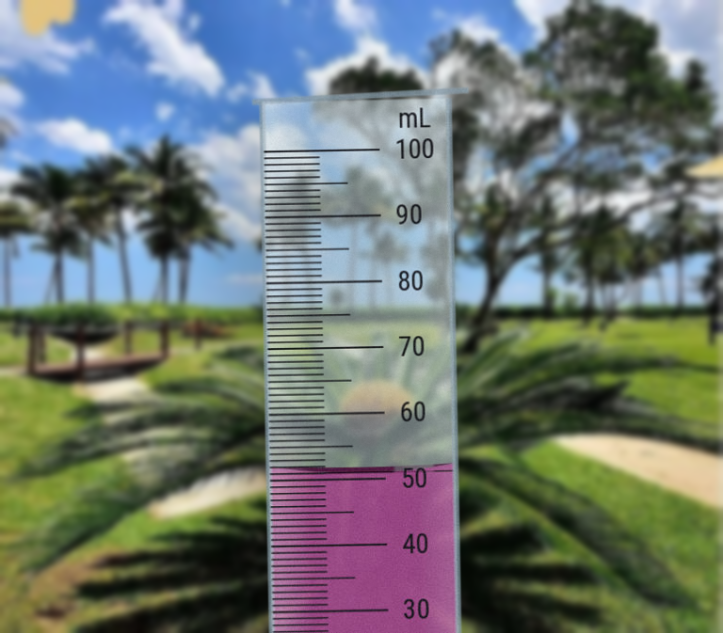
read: 51 mL
